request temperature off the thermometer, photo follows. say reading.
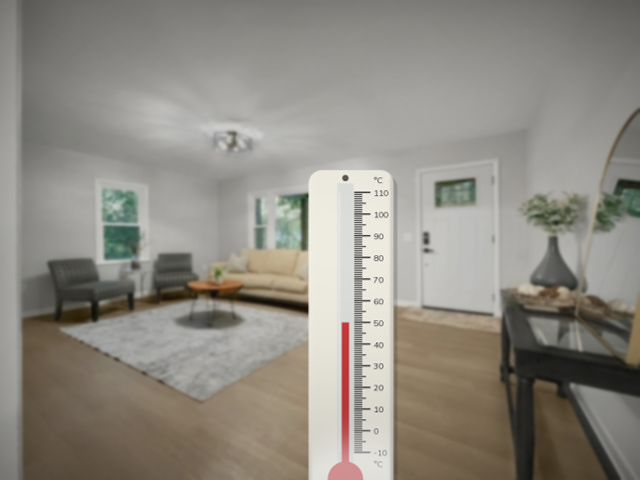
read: 50 °C
